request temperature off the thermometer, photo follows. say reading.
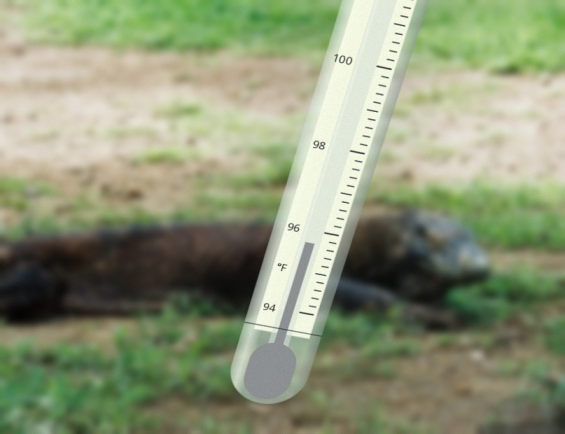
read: 95.7 °F
